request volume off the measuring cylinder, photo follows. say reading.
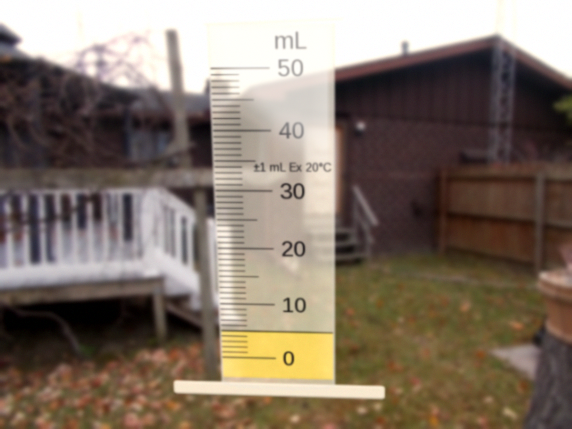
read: 5 mL
